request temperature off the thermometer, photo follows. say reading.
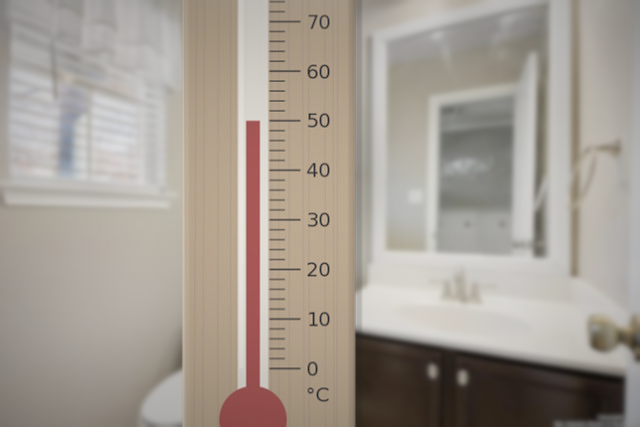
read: 50 °C
